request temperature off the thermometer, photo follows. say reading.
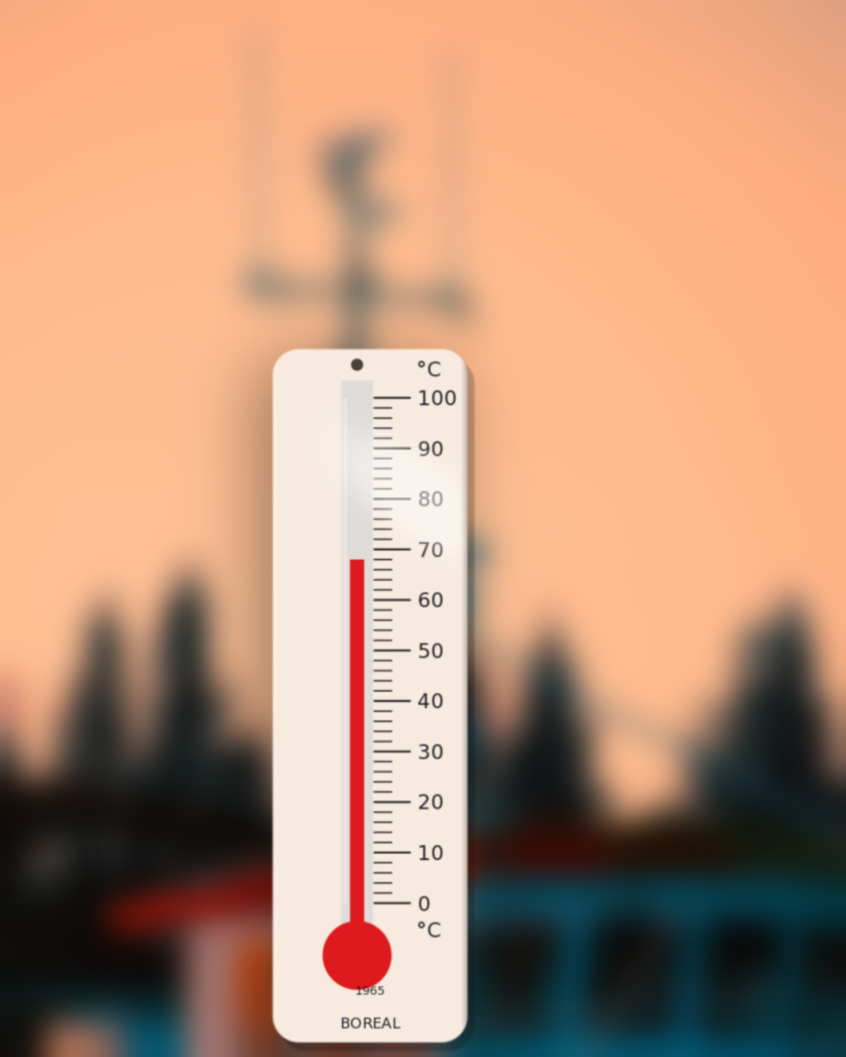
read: 68 °C
